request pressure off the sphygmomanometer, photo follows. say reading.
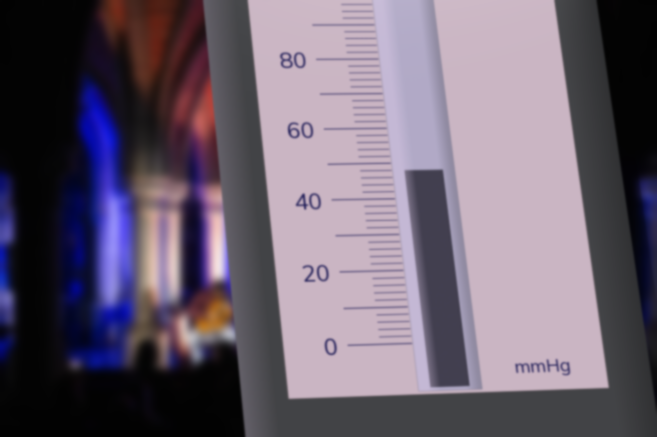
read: 48 mmHg
